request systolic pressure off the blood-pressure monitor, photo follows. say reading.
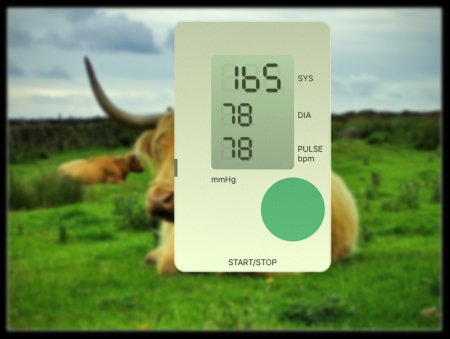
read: 165 mmHg
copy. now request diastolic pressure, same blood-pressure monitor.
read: 78 mmHg
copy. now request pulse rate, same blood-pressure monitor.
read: 78 bpm
